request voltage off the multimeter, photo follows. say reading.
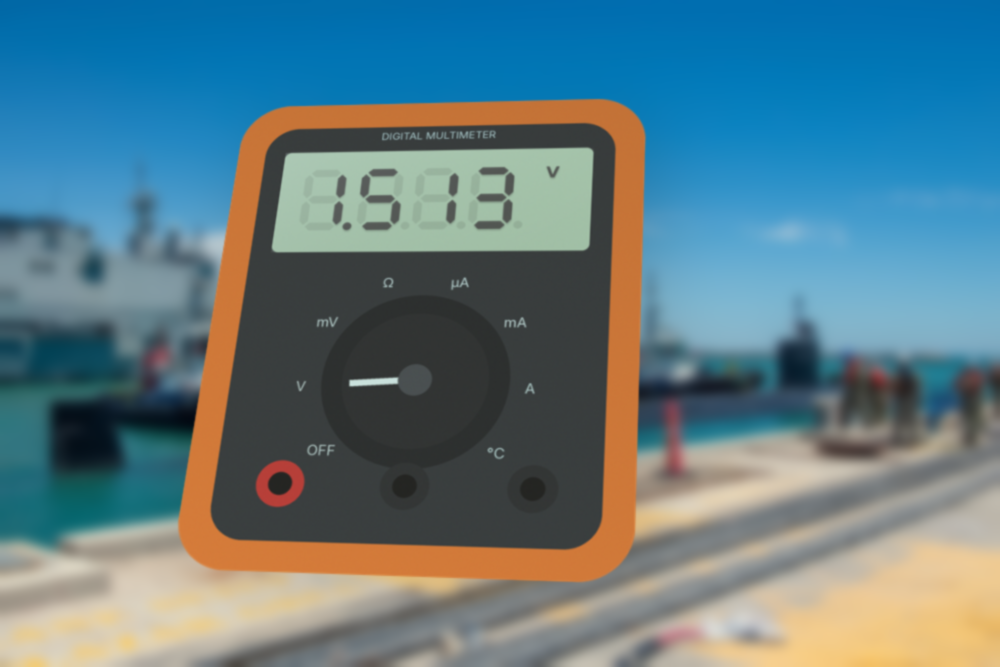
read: 1.513 V
